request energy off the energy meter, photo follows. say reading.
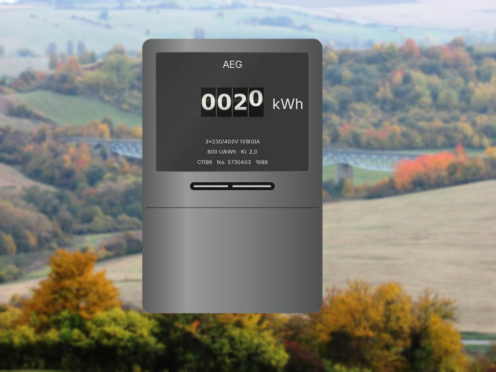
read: 20 kWh
